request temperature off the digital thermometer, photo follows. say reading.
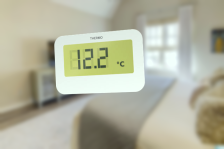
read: 12.2 °C
